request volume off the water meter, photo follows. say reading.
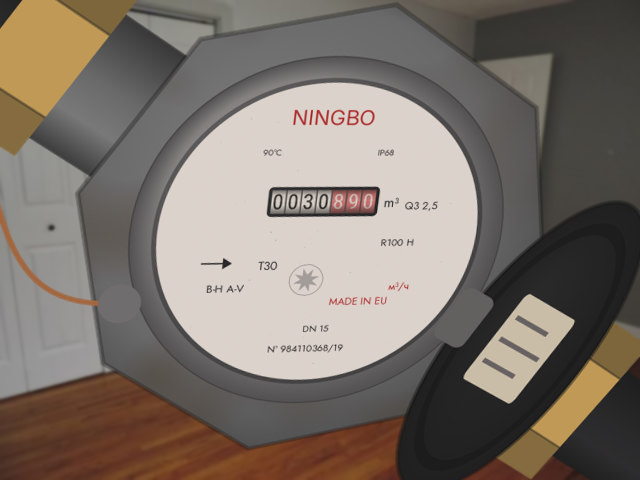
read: 30.890 m³
